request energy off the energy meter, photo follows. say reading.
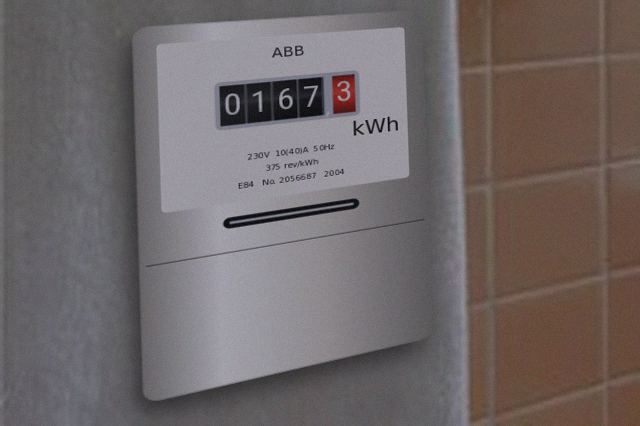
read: 167.3 kWh
